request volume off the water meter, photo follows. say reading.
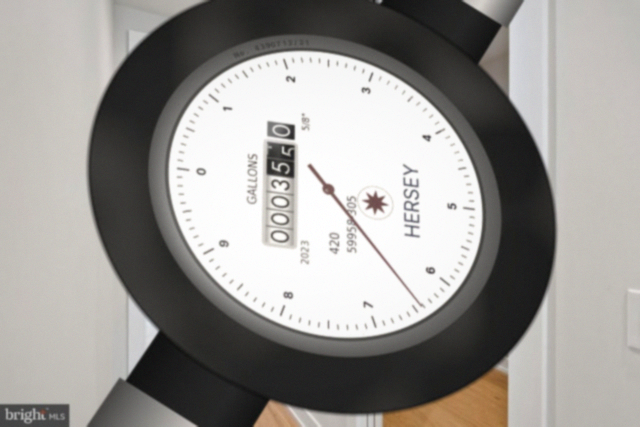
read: 3546.4 gal
